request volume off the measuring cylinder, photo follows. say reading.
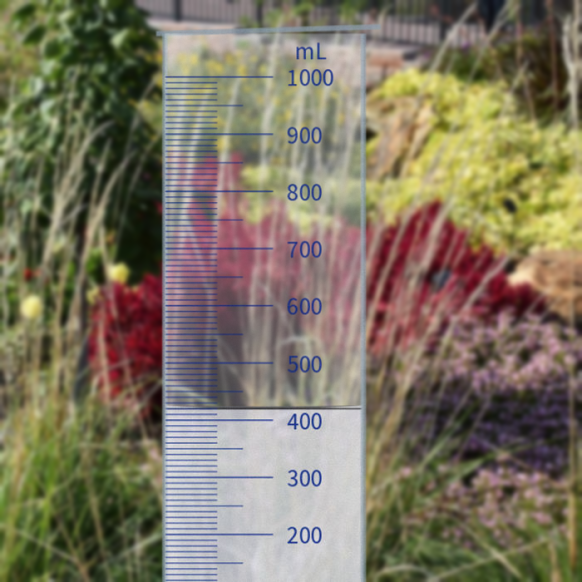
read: 420 mL
